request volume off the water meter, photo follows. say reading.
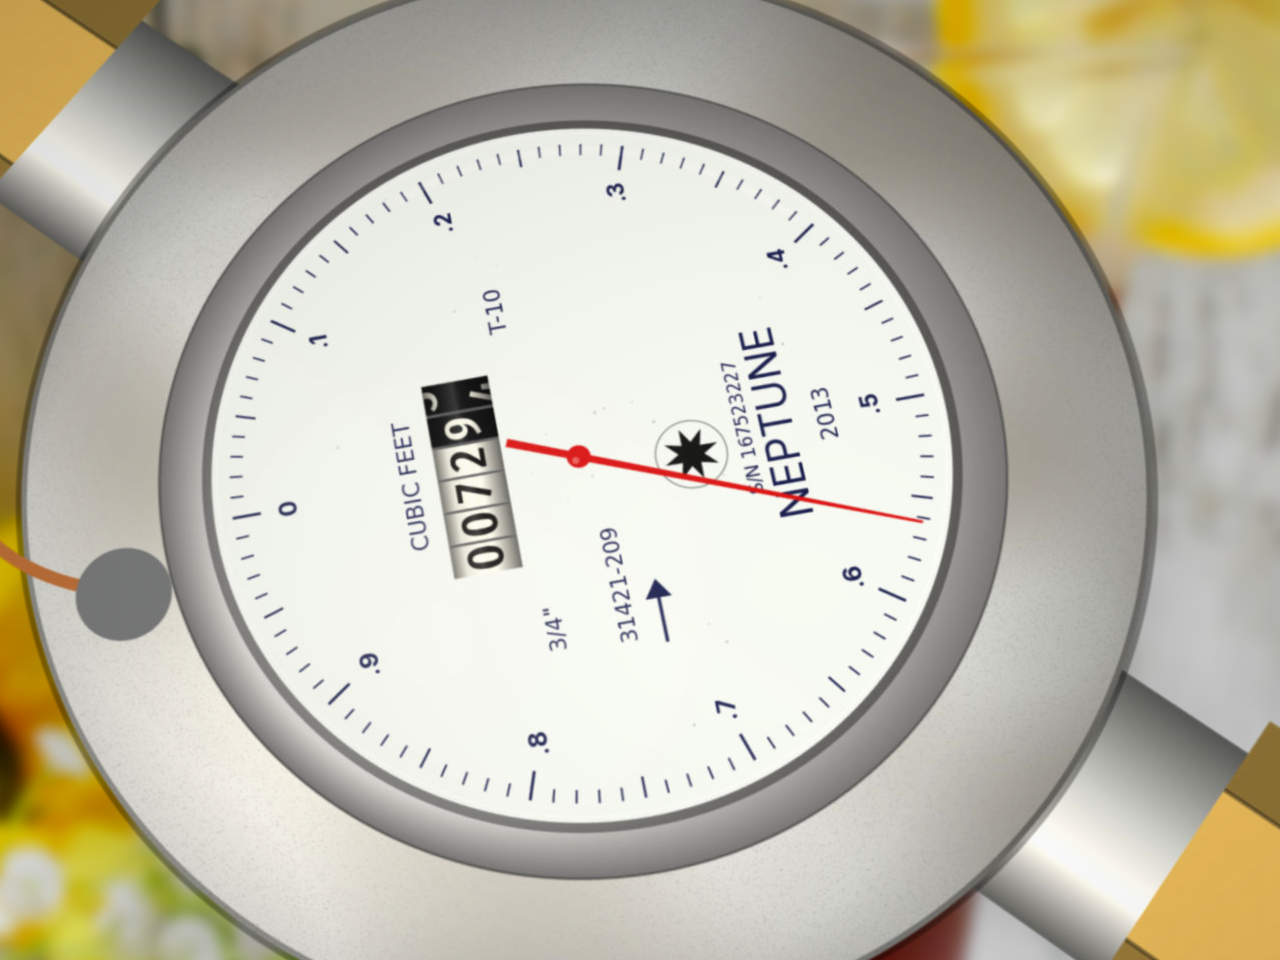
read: 7293.56 ft³
